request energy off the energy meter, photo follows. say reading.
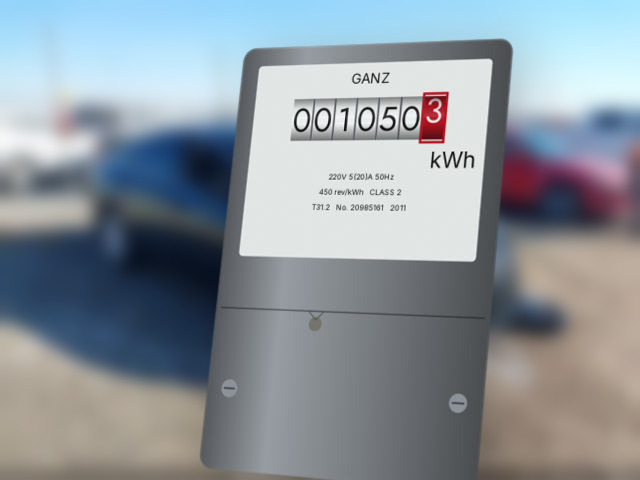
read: 1050.3 kWh
